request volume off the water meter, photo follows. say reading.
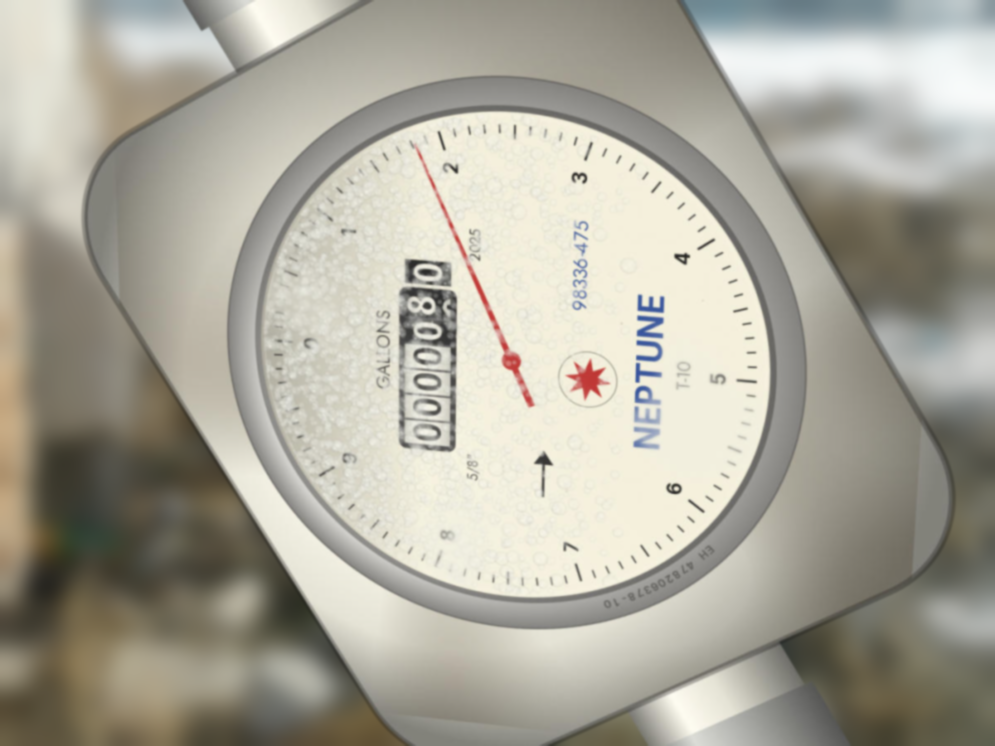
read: 81.8 gal
